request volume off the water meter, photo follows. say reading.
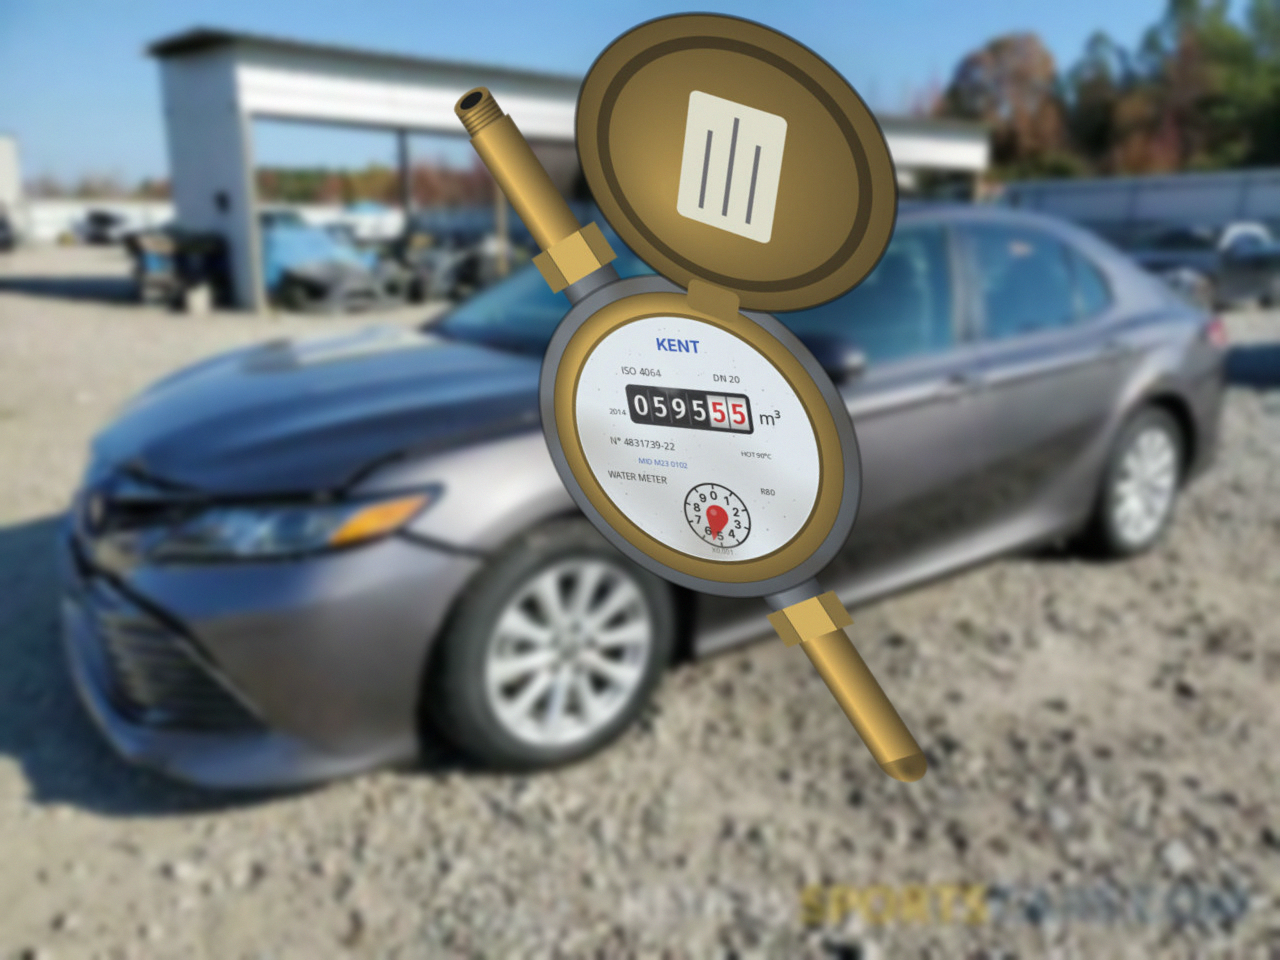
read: 595.555 m³
